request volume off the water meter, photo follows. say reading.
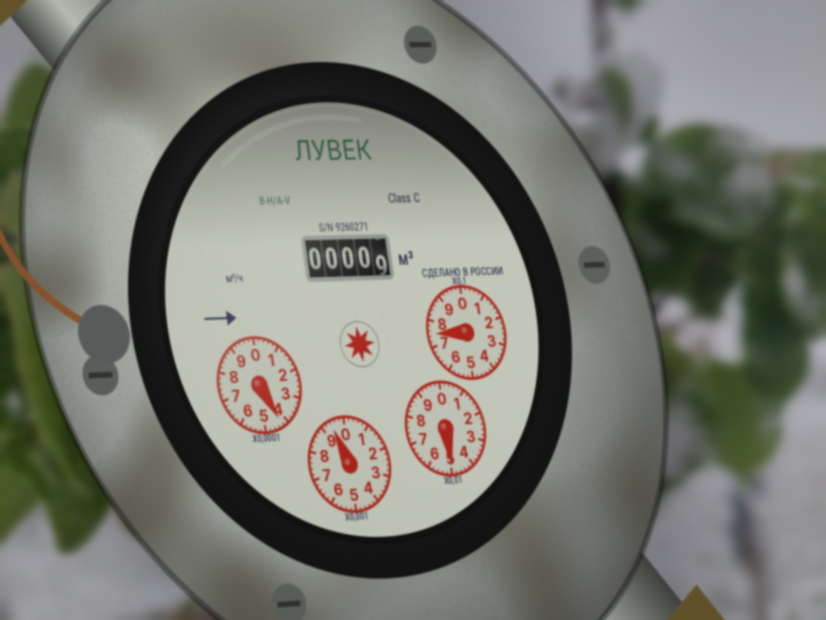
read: 8.7494 m³
